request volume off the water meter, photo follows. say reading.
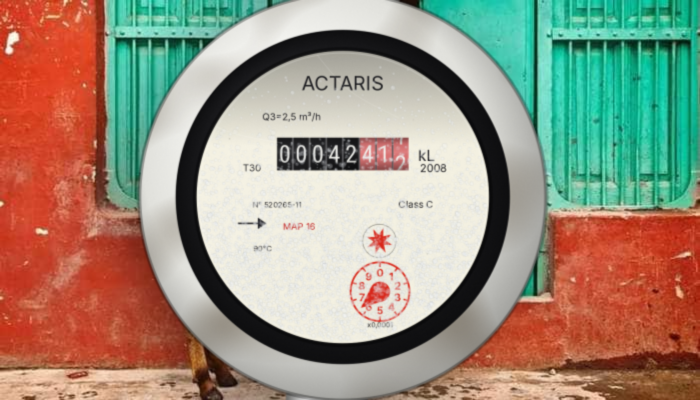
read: 42.4116 kL
